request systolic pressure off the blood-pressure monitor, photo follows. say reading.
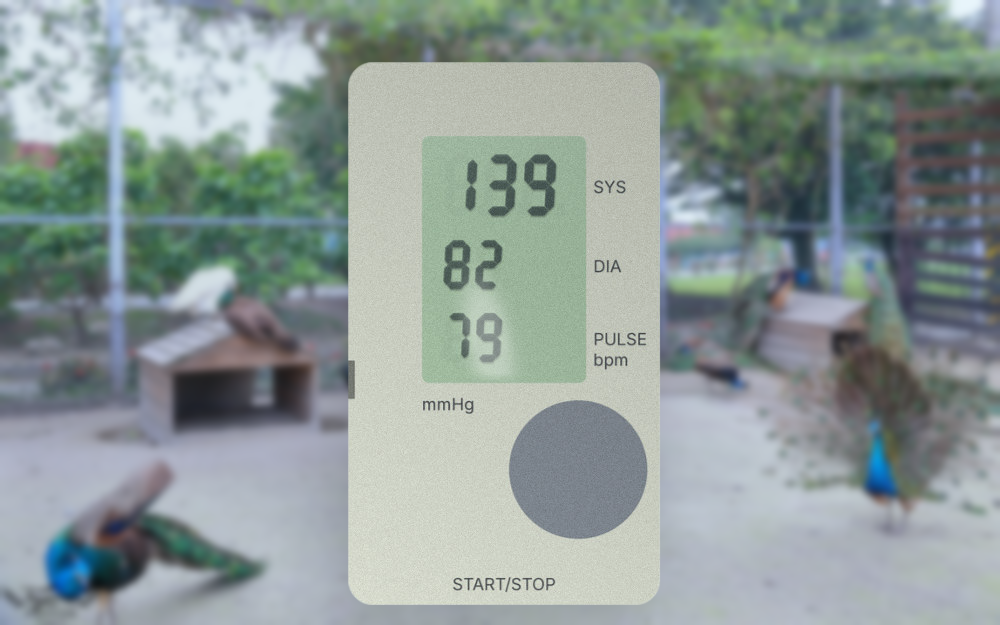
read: 139 mmHg
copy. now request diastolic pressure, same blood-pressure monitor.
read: 82 mmHg
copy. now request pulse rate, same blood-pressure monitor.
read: 79 bpm
